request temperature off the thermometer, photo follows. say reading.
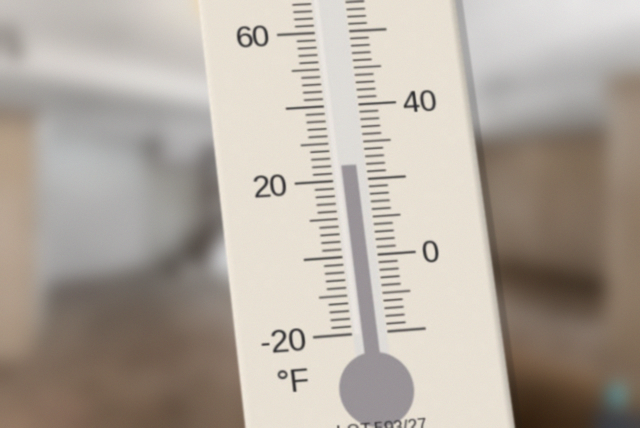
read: 24 °F
